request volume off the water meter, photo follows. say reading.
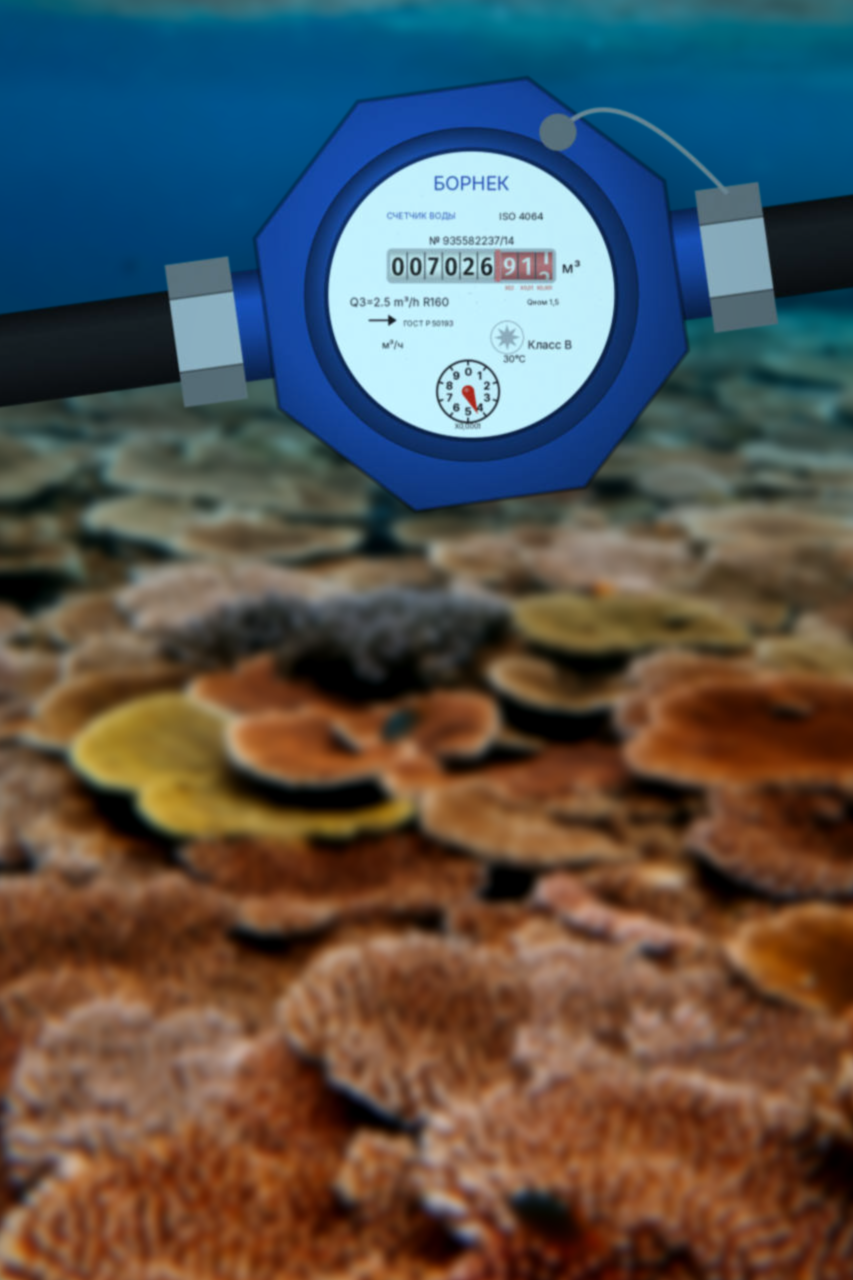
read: 7026.9114 m³
